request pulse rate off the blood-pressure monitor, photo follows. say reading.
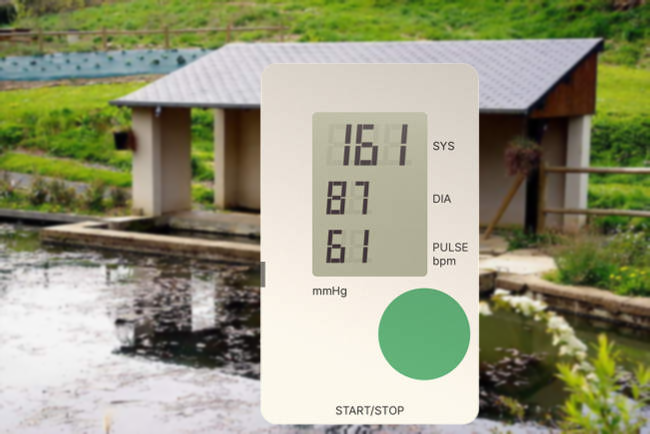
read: 61 bpm
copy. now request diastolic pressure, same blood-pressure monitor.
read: 87 mmHg
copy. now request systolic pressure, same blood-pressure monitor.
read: 161 mmHg
